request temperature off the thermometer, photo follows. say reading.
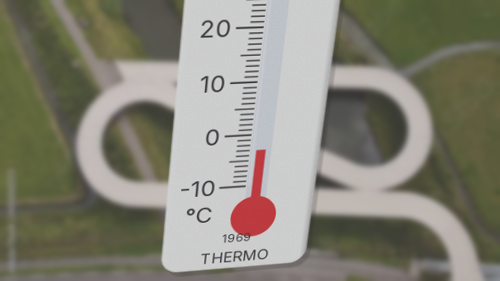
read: -3 °C
